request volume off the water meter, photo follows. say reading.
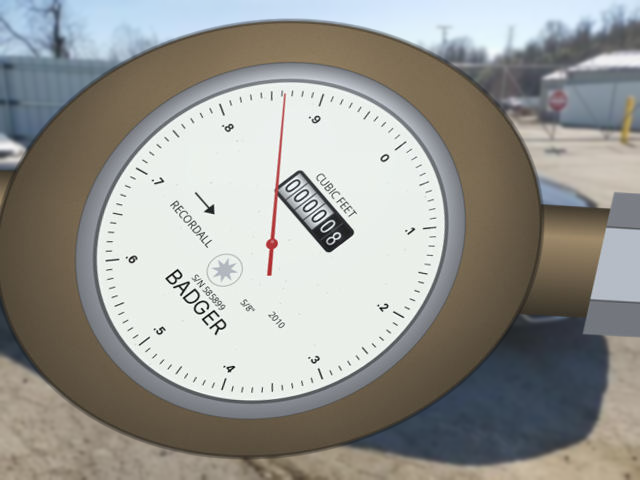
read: 7.86 ft³
